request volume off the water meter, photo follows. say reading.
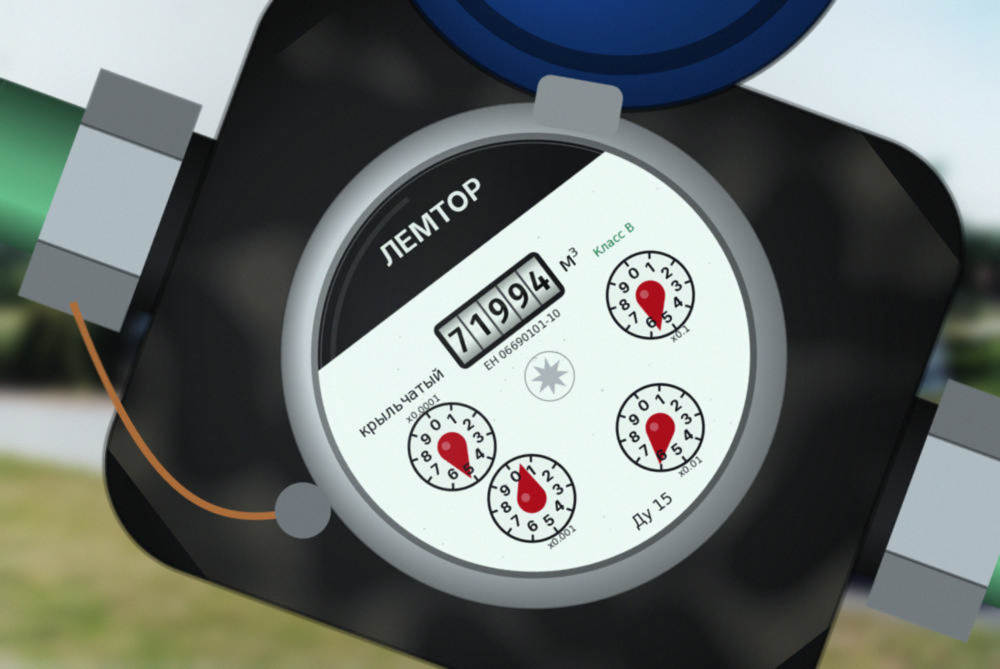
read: 71994.5605 m³
